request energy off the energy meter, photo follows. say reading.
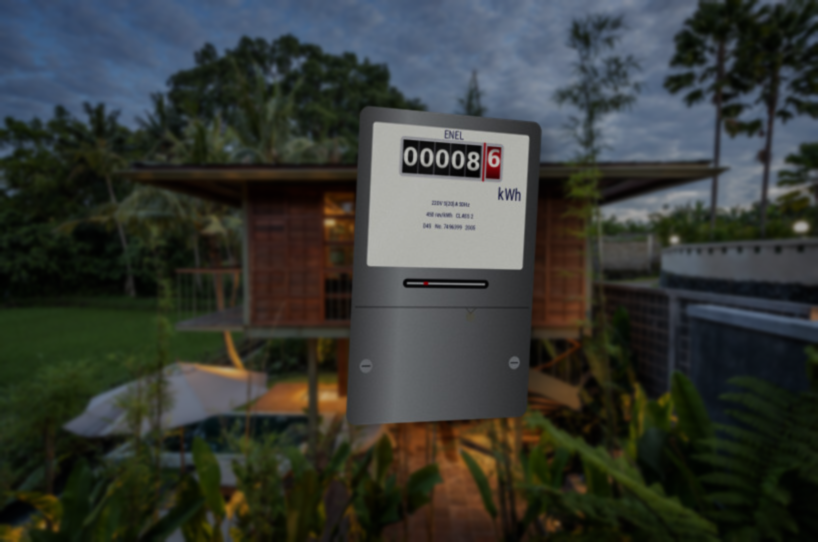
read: 8.6 kWh
